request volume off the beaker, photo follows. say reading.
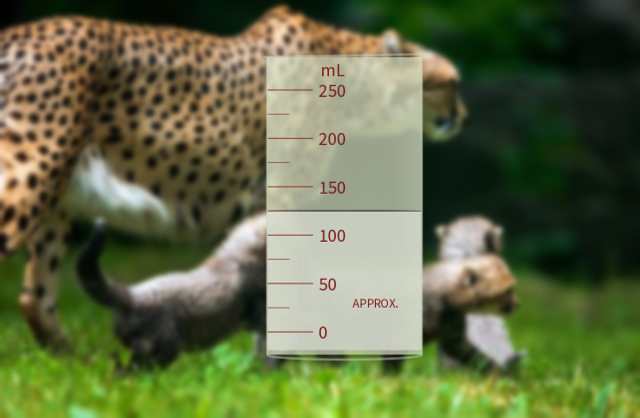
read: 125 mL
